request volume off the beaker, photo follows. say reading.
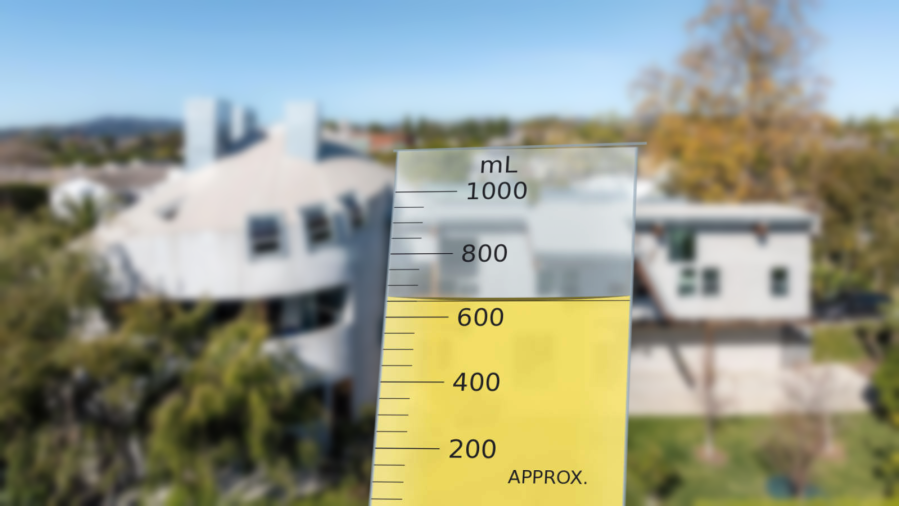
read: 650 mL
